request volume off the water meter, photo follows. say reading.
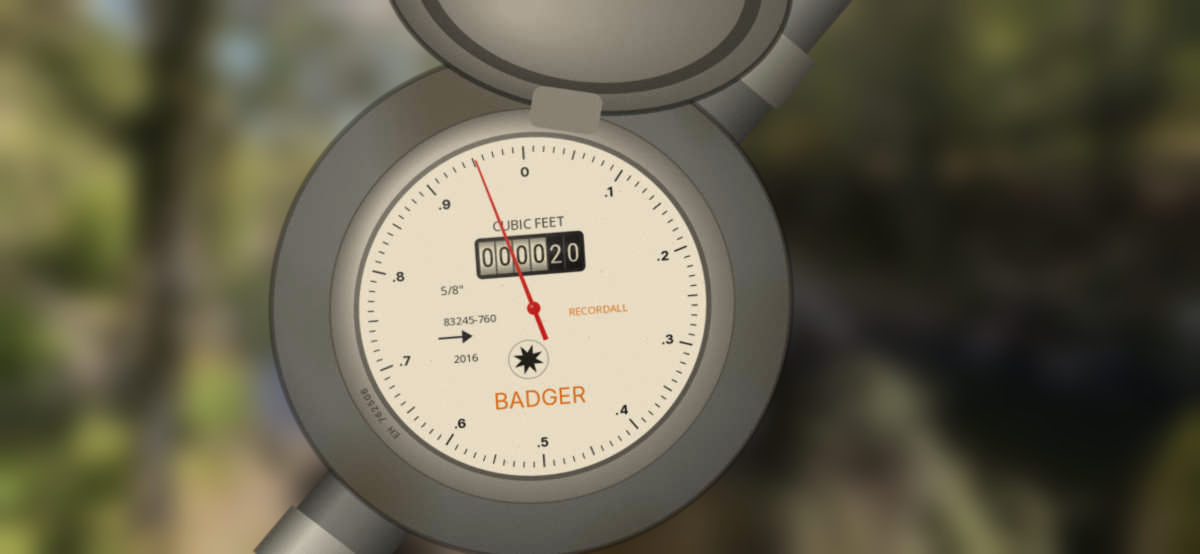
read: 19.95 ft³
